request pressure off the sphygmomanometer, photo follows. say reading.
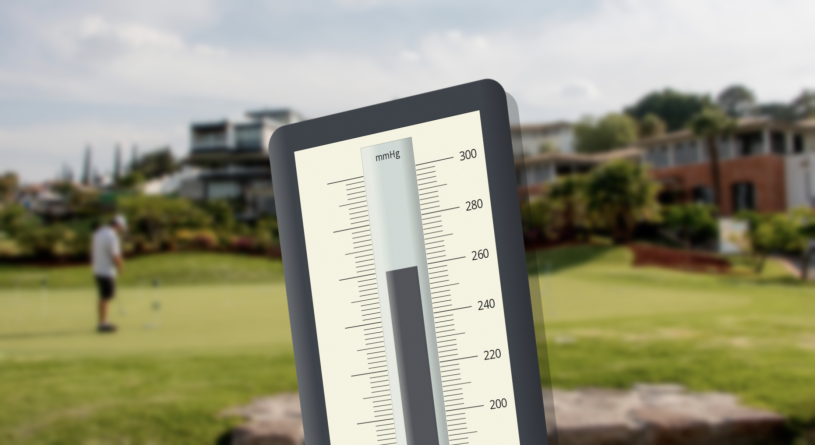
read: 260 mmHg
